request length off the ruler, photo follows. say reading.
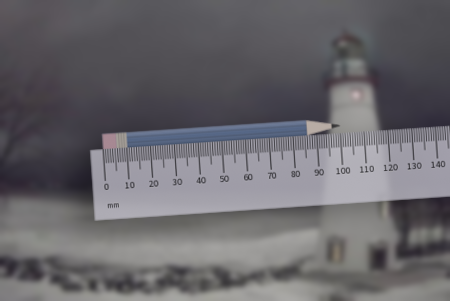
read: 100 mm
